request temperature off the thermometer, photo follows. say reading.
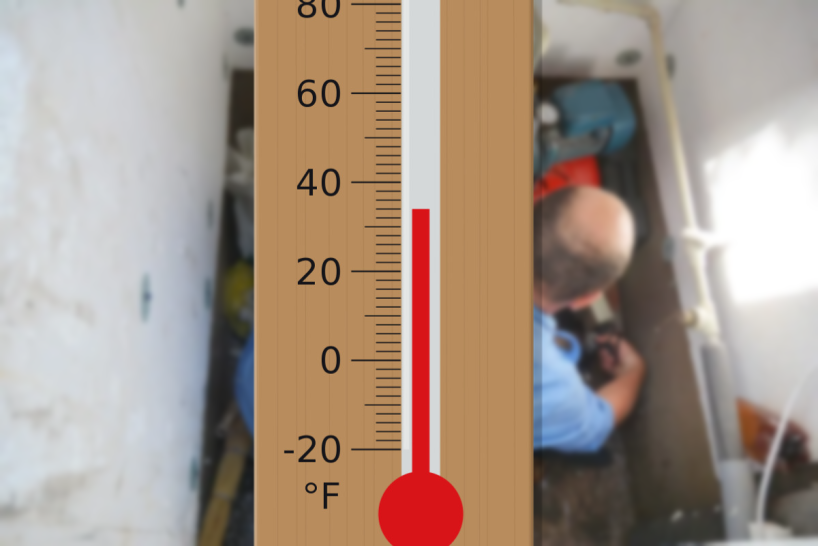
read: 34 °F
